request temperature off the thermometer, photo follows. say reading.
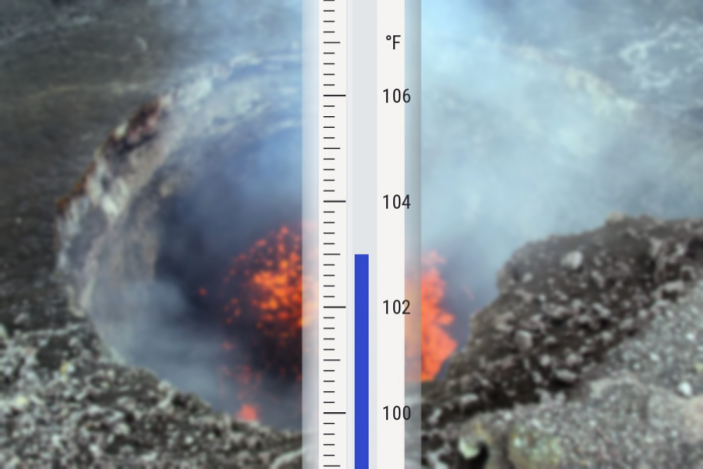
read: 103 °F
